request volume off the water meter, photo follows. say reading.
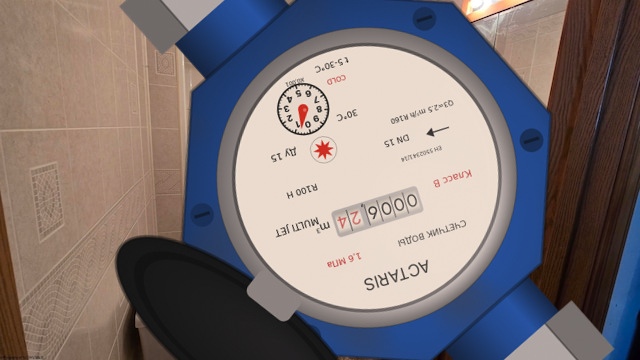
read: 6.240 m³
